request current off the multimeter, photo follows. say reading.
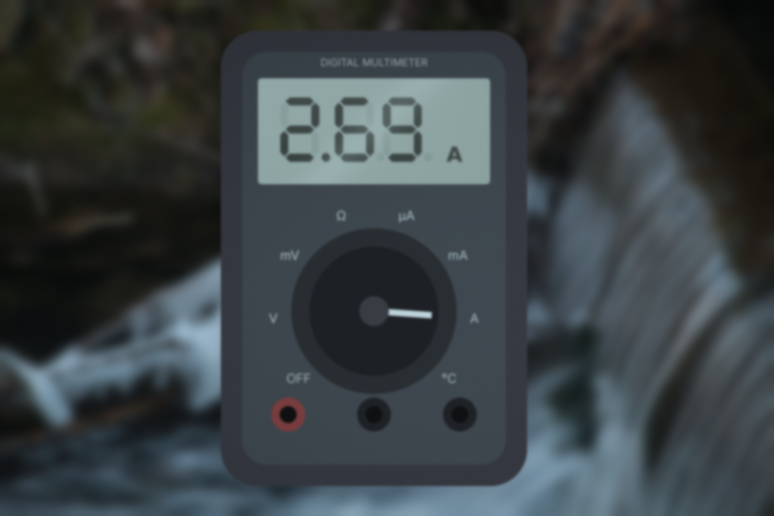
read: 2.69 A
